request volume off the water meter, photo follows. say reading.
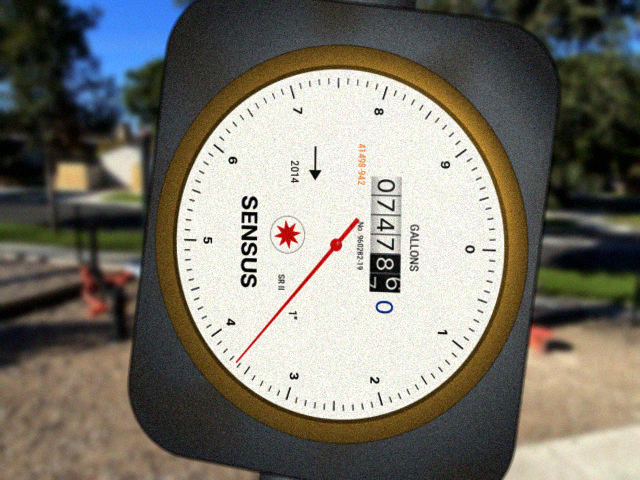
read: 747863.6 gal
